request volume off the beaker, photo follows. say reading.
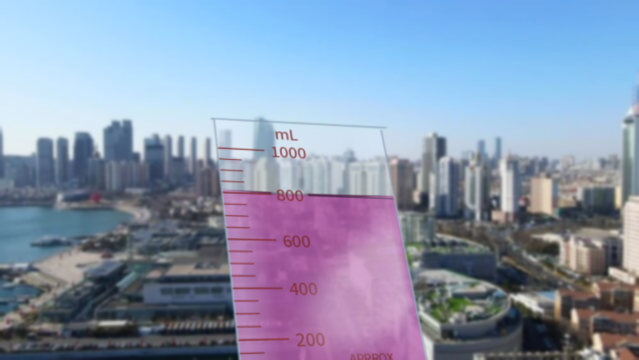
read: 800 mL
